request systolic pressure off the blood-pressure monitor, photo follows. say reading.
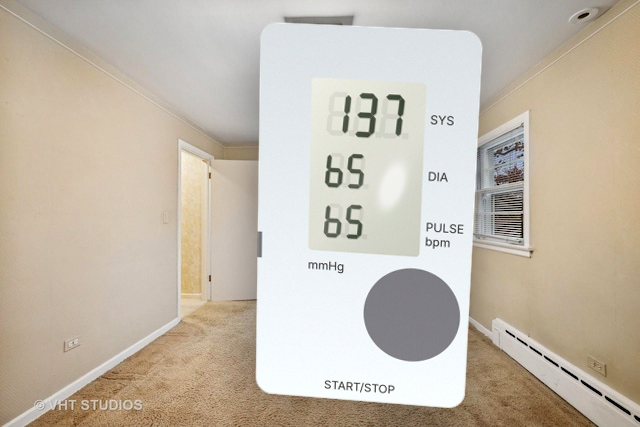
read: 137 mmHg
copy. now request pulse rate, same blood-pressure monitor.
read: 65 bpm
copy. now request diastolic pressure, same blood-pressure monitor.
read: 65 mmHg
